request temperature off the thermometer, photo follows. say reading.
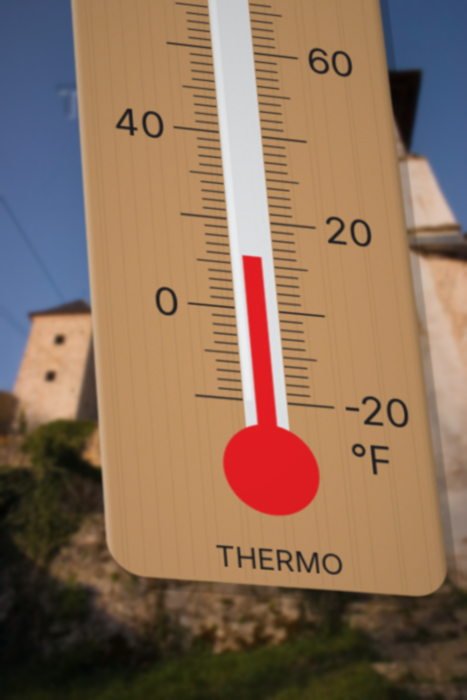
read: 12 °F
